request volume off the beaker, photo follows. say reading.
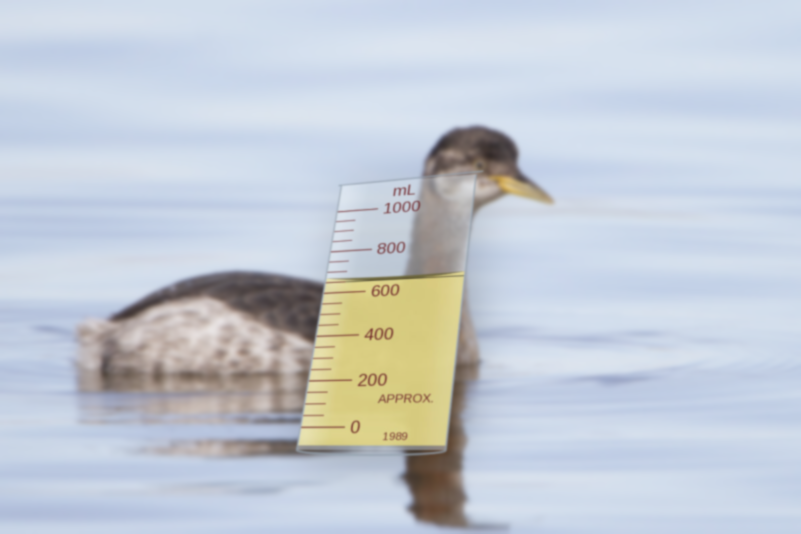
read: 650 mL
